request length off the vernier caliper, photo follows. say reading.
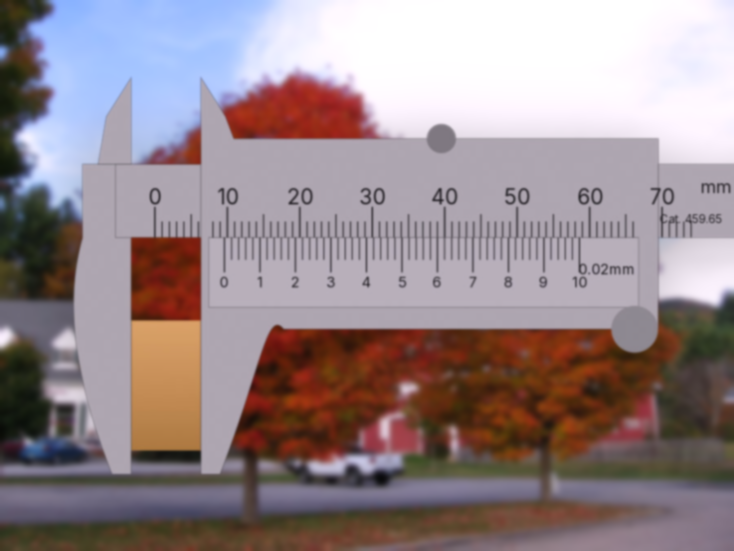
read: 9.6 mm
